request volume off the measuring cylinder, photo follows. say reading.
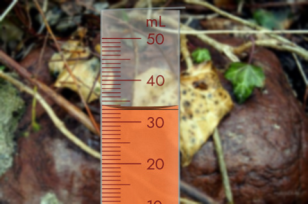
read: 33 mL
